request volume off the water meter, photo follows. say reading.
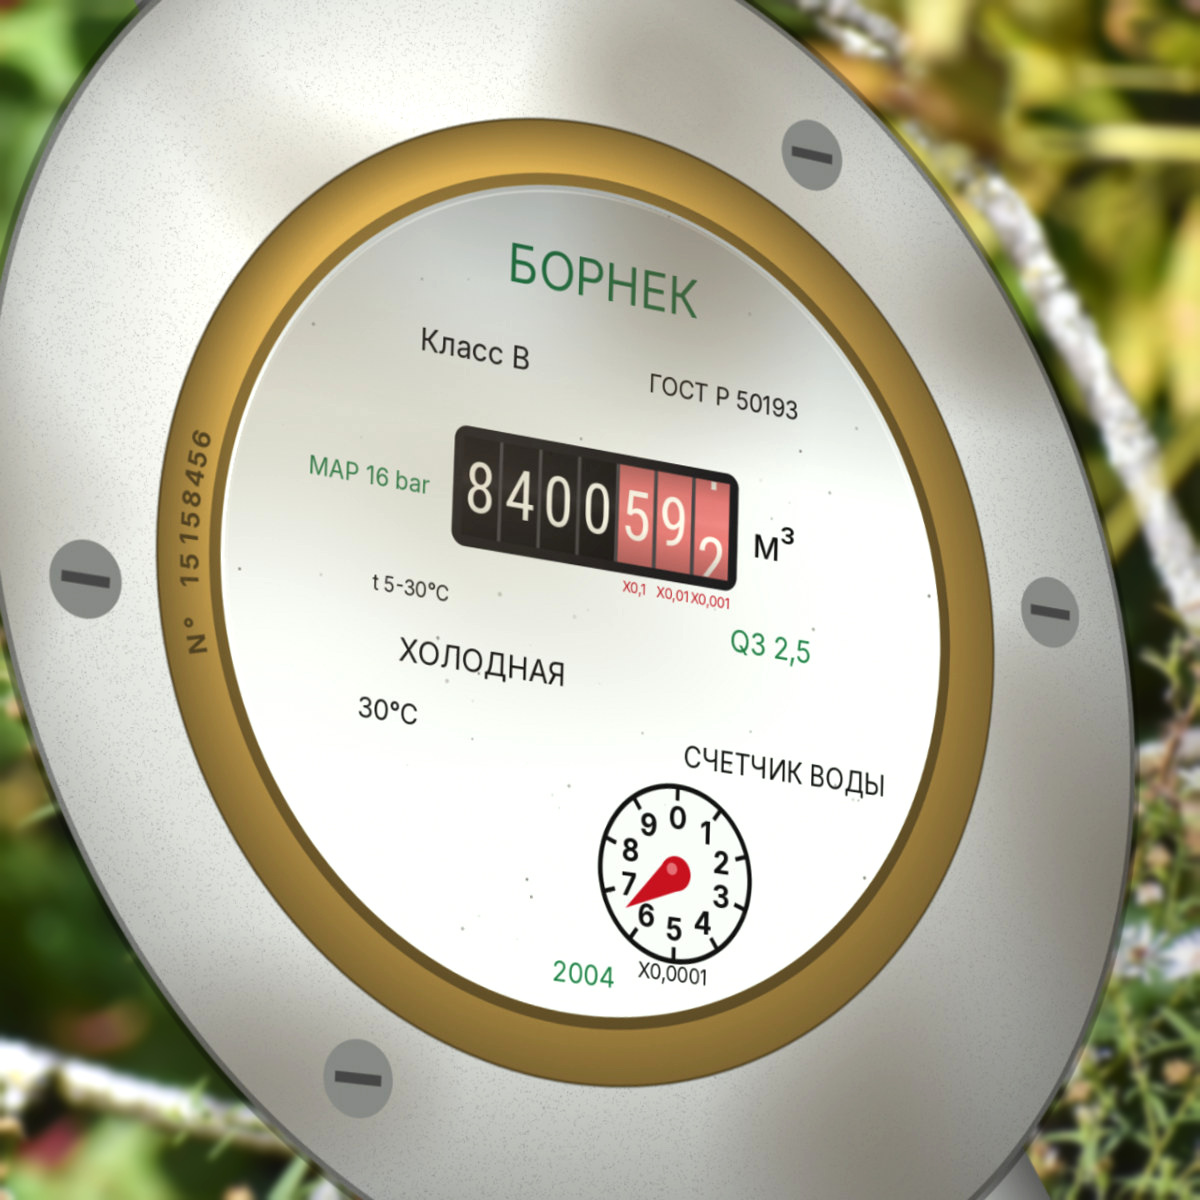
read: 8400.5916 m³
